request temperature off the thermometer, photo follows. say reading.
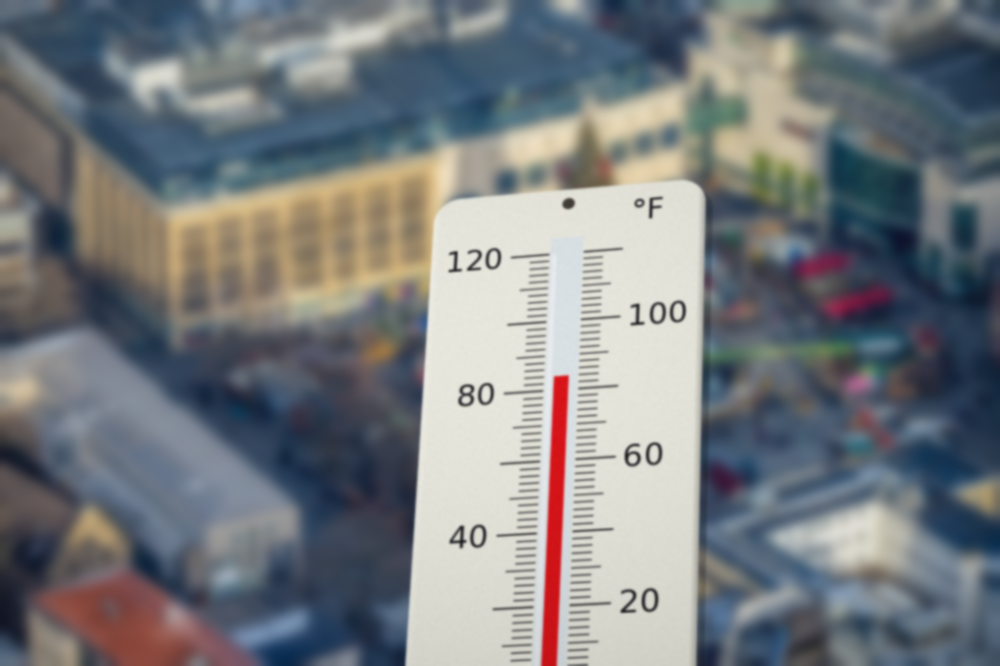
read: 84 °F
